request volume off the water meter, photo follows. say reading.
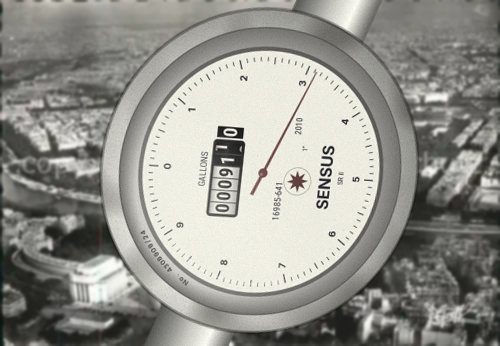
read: 9113.1 gal
